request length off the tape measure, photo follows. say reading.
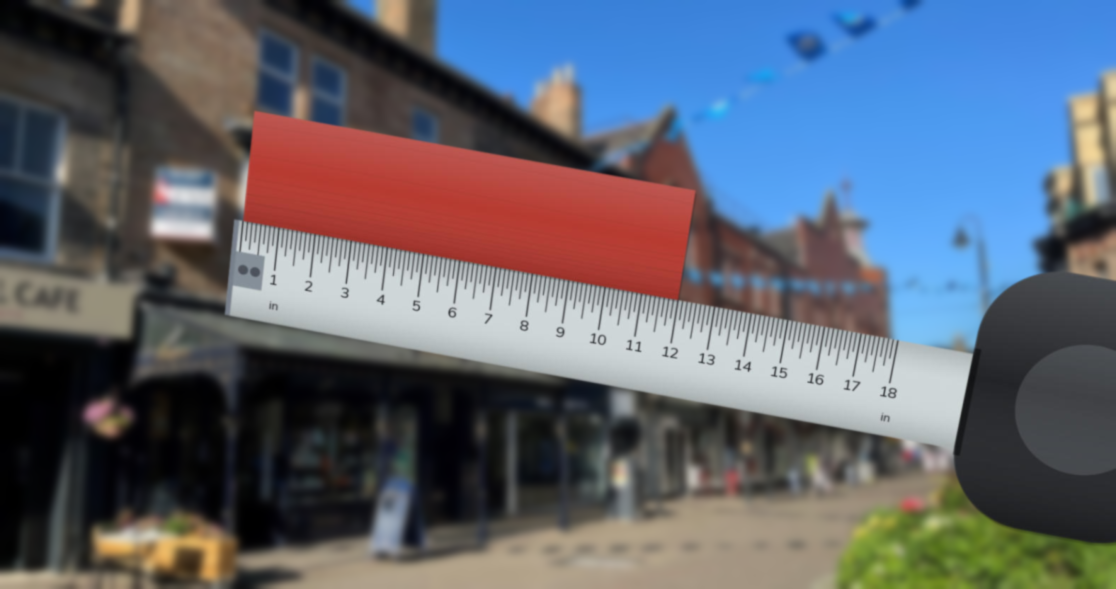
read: 12 in
